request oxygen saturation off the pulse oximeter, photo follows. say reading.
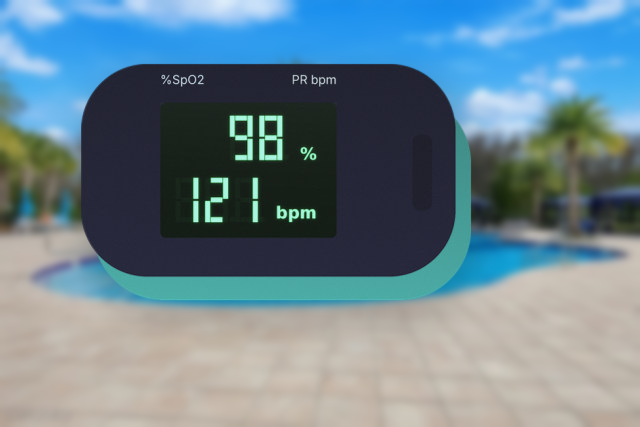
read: 98 %
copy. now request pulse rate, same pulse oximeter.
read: 121 bpm
